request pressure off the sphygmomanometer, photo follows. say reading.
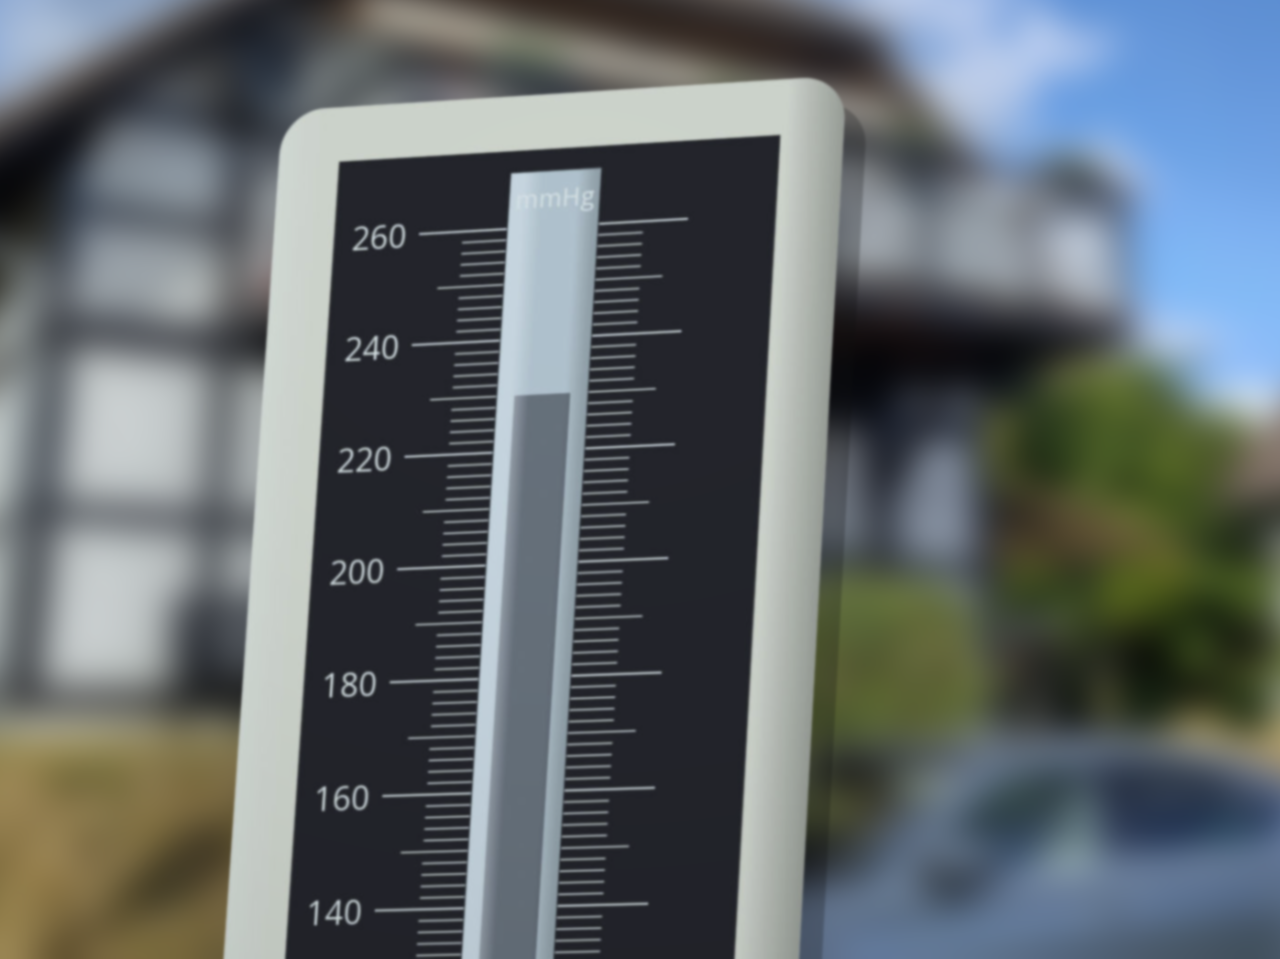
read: 230 mmHg
